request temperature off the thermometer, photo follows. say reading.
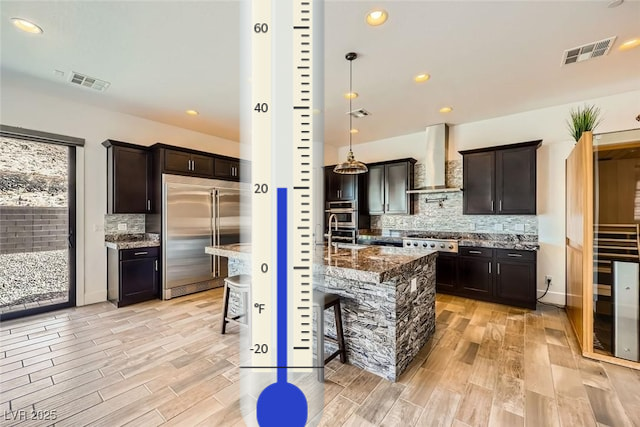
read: 20 °F
